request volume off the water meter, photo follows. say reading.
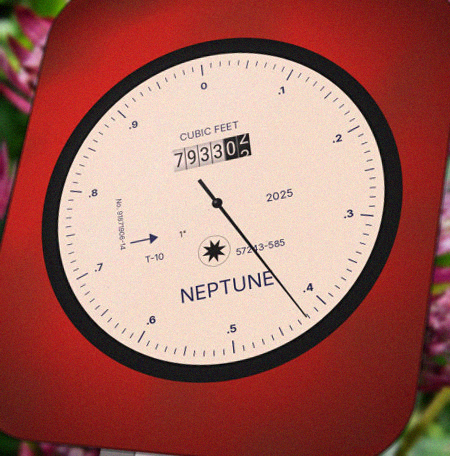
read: 793302.42 ft³
